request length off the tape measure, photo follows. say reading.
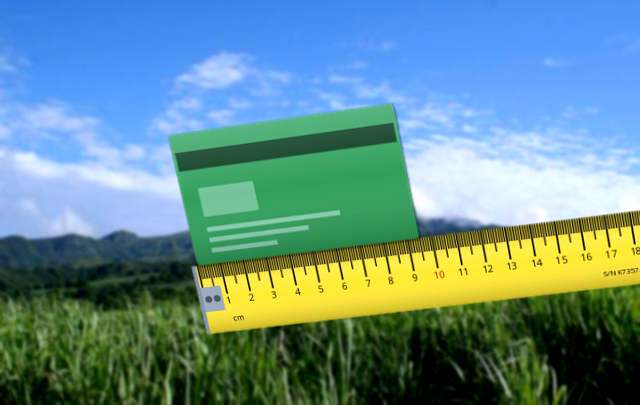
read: 9.5 cm
